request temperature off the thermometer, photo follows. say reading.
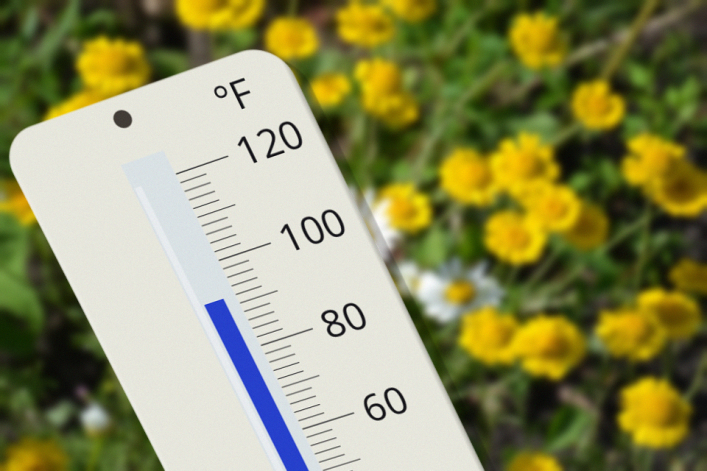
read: 92 °F
